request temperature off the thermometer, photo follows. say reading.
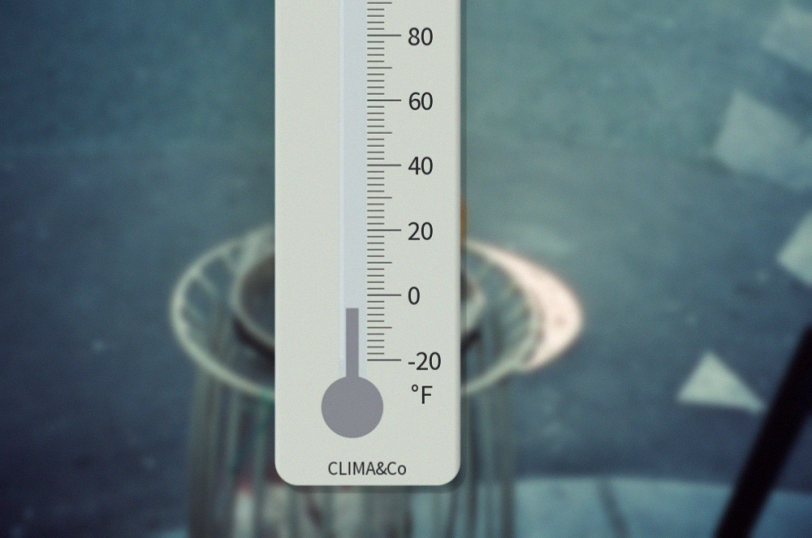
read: -4 °F
